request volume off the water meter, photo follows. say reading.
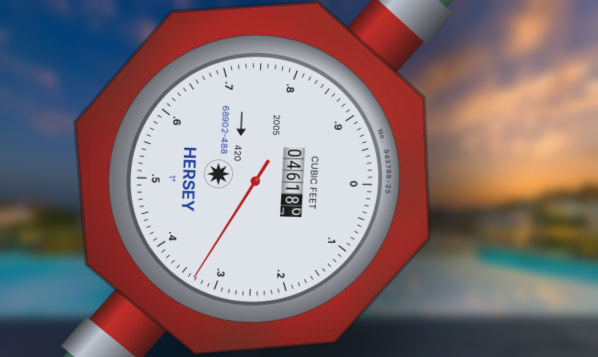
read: 46186.33 ft³
